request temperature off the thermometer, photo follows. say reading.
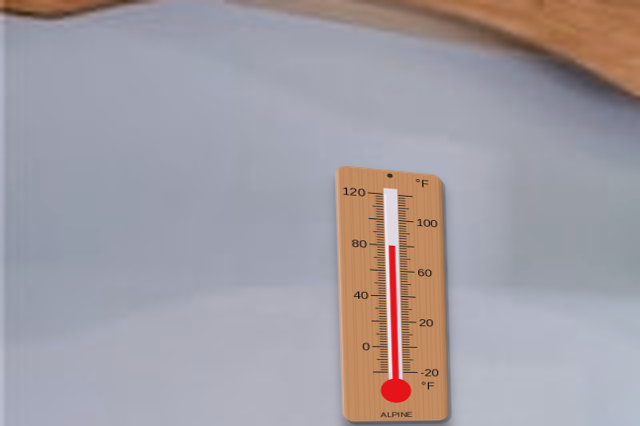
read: 80 °F
